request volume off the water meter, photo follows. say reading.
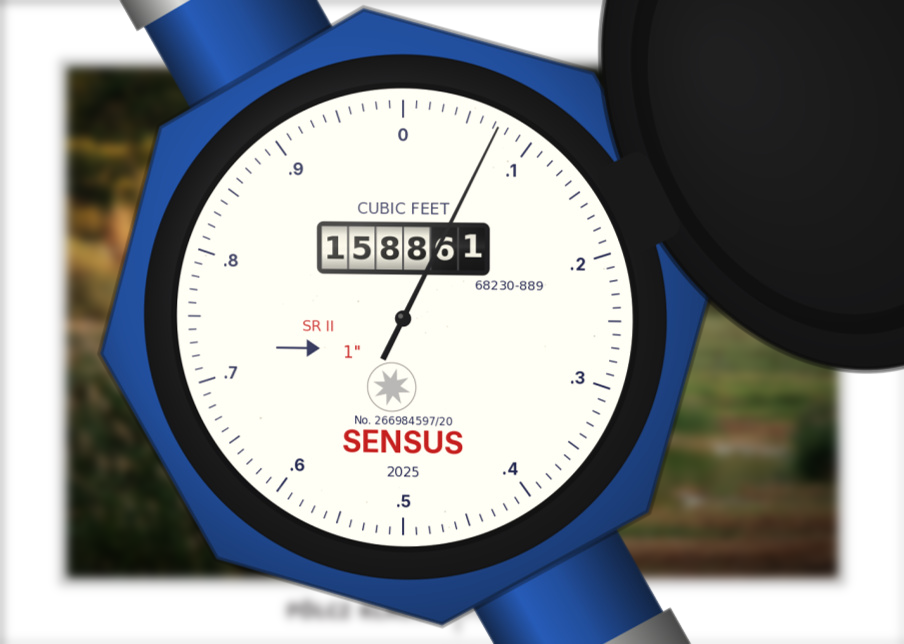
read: 158861.07 ft³
